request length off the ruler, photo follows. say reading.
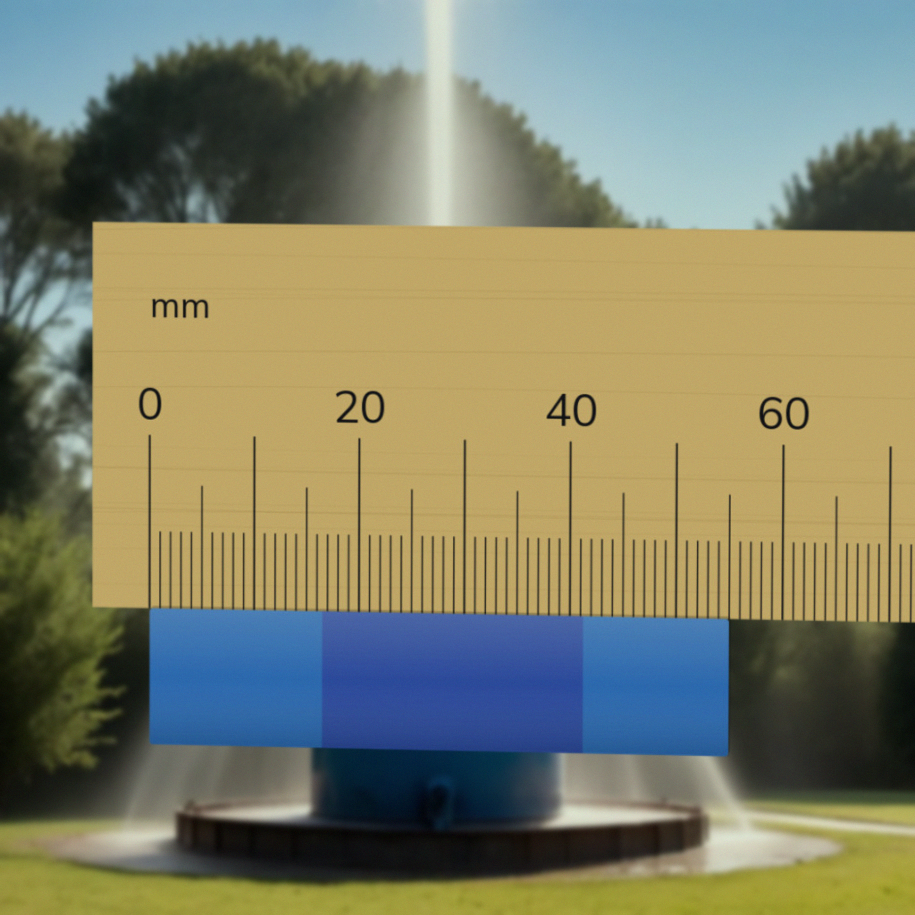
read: 55 mm
